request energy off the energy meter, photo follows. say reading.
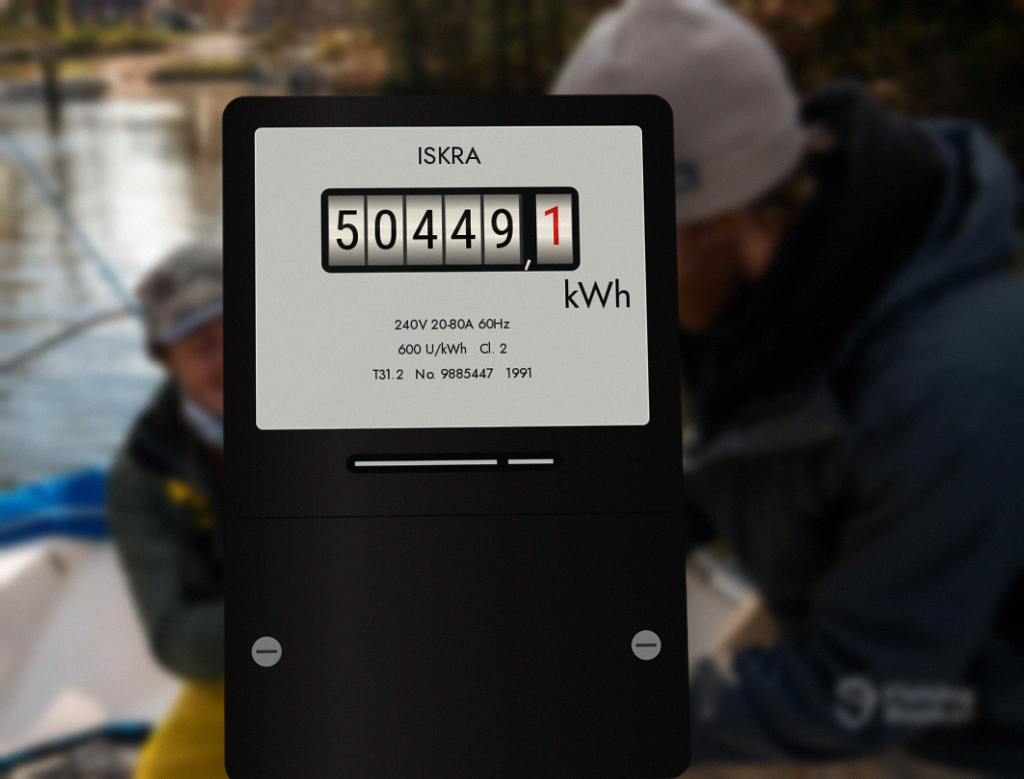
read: 50449.1 kWh
